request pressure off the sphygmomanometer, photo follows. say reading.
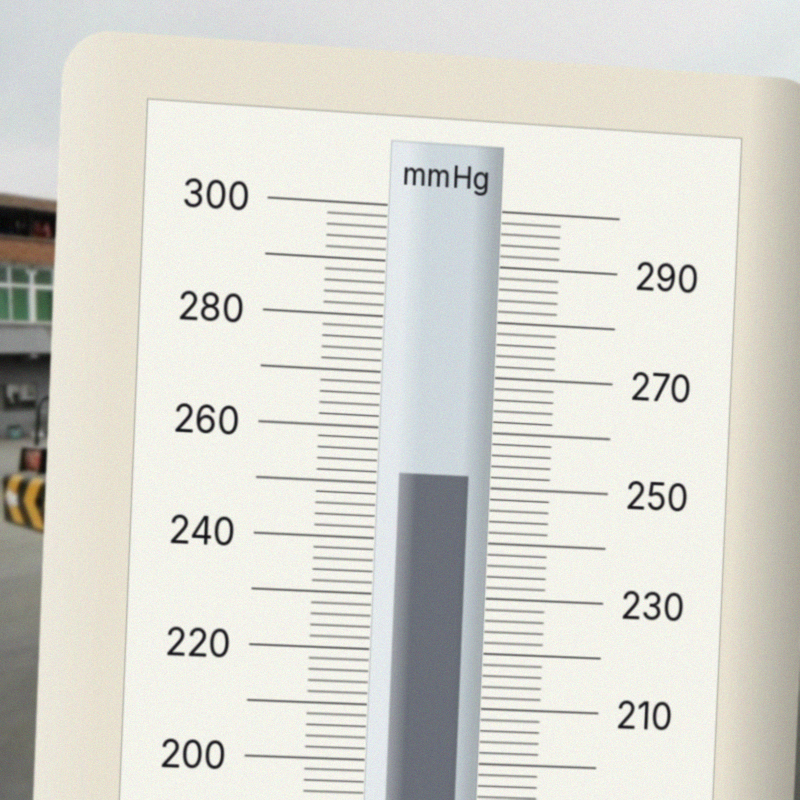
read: 252 mmHg
